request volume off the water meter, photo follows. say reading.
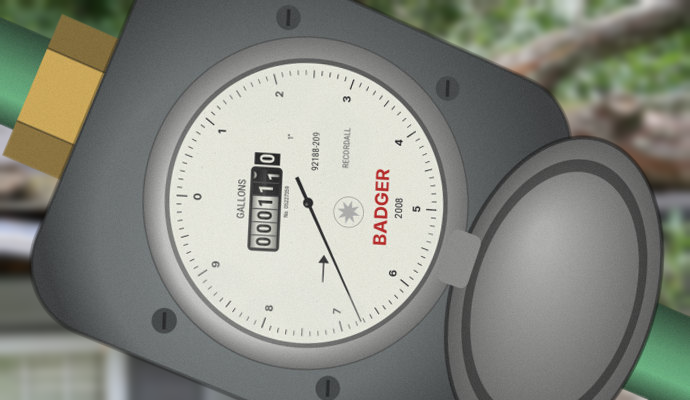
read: 1106.7 gal
